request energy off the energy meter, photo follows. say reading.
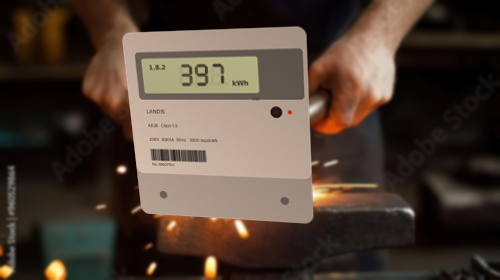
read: 397 kWh
